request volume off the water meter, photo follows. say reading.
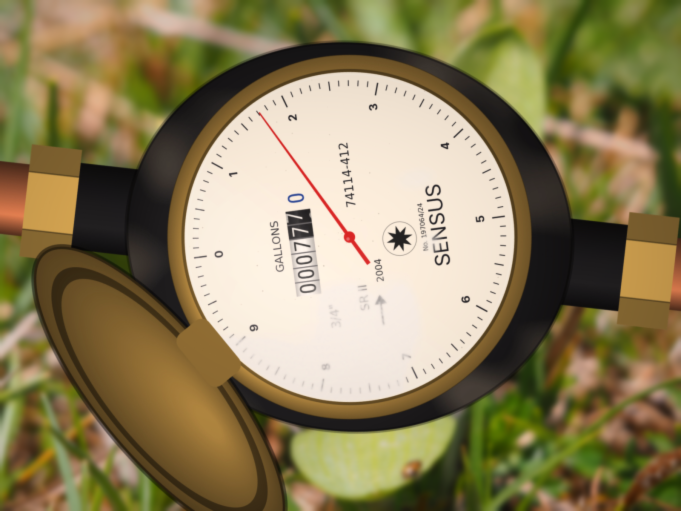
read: 7771.7 gal
